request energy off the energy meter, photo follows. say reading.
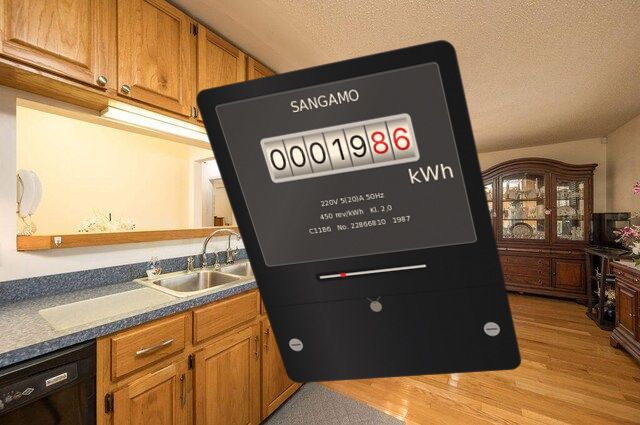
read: 19.86 kWh
